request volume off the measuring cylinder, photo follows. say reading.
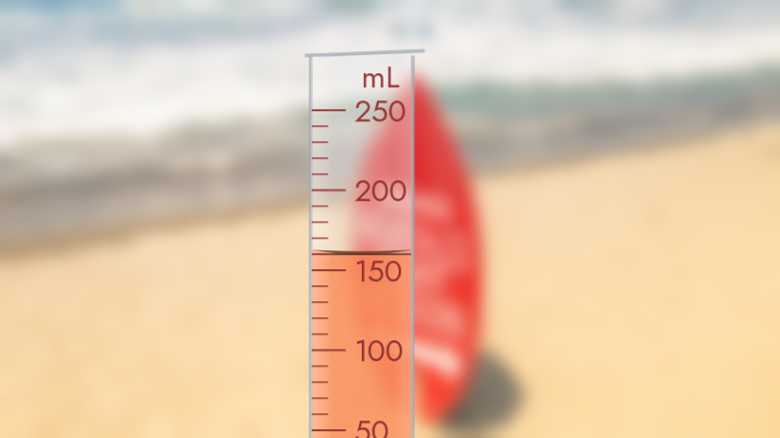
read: 160 mL
